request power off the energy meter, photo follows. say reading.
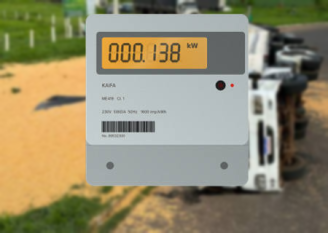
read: 0.138 kW
